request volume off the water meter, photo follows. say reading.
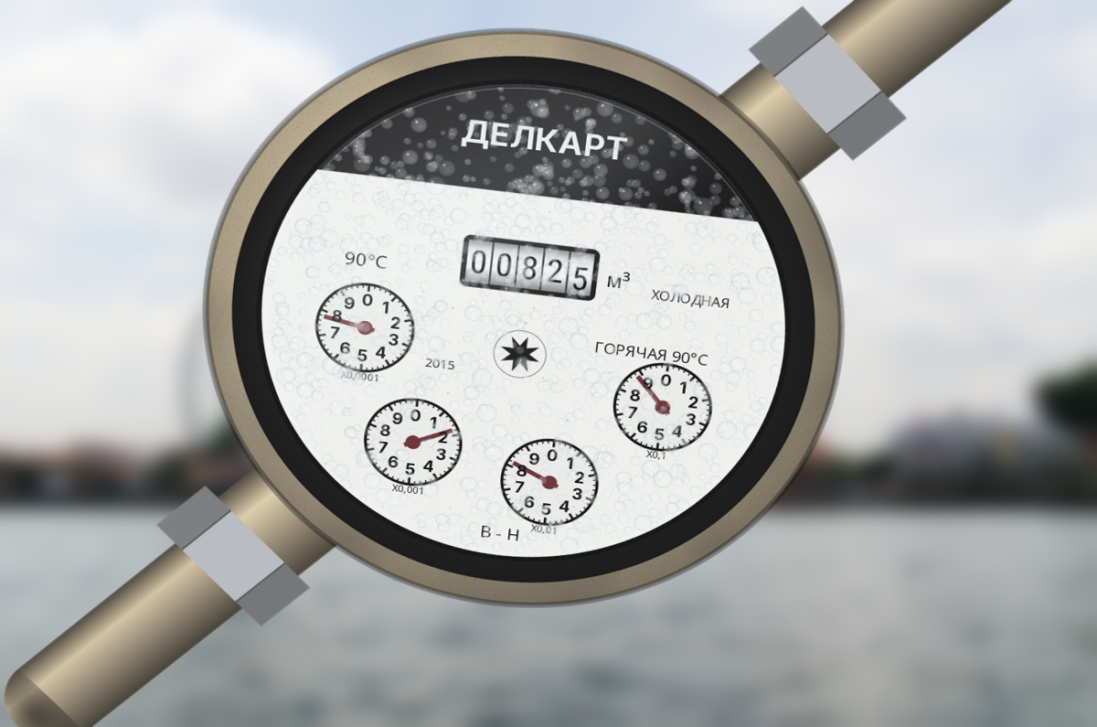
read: 824.8817 m³
